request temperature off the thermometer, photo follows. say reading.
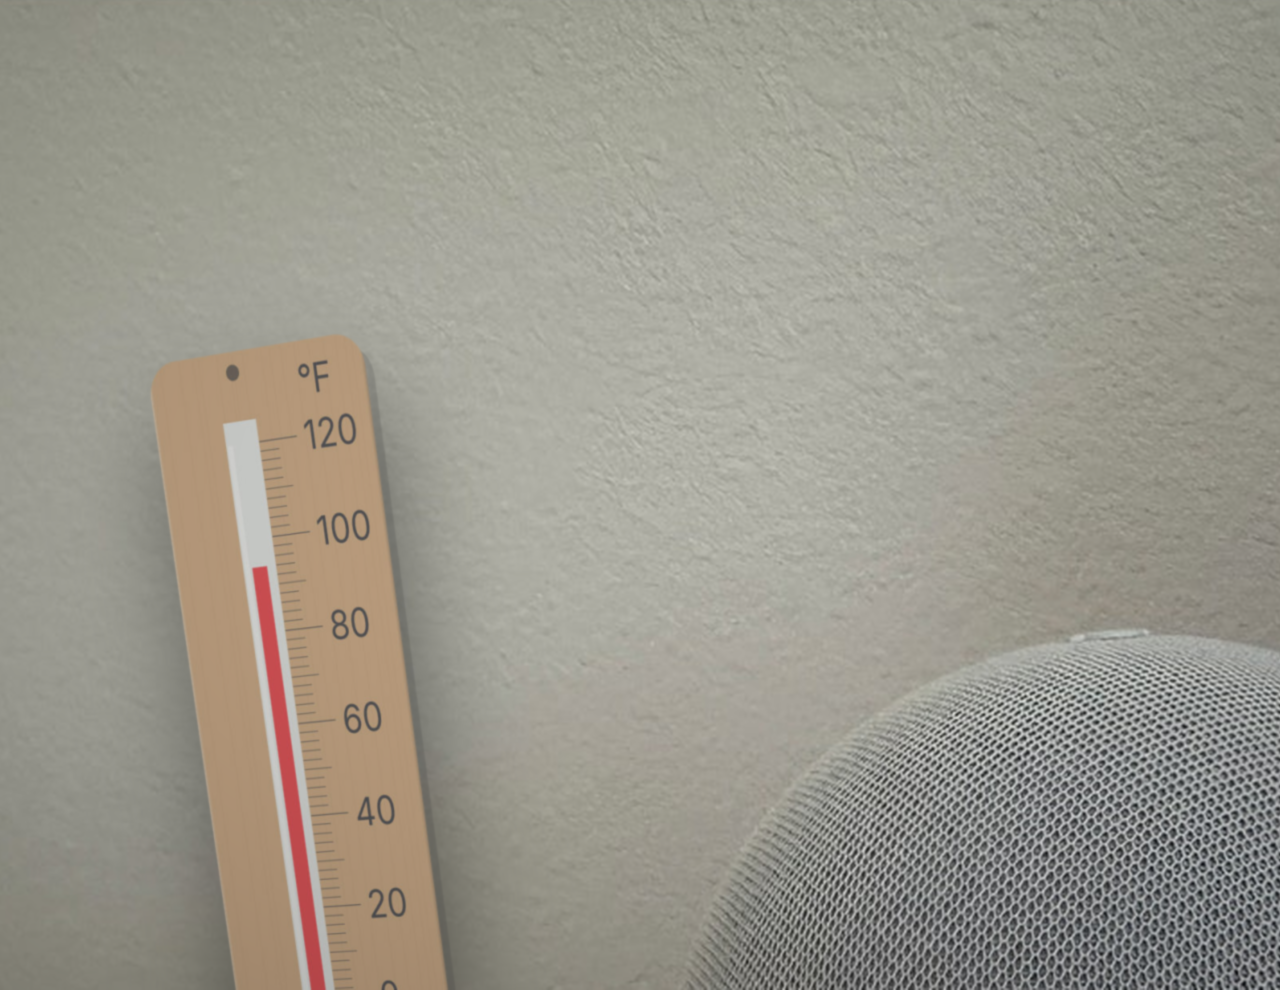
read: 94 °F
